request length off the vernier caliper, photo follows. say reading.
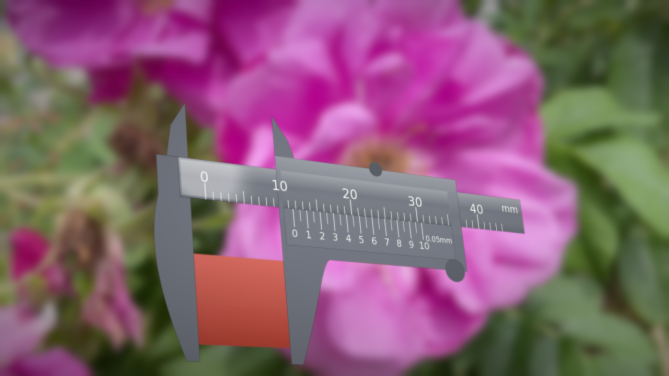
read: 11.6 mm
